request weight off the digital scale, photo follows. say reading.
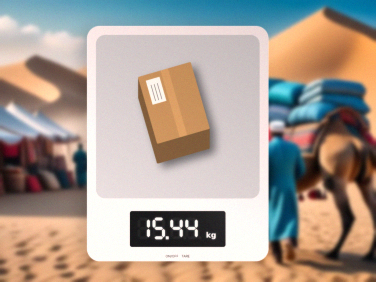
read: 15.44 kg
